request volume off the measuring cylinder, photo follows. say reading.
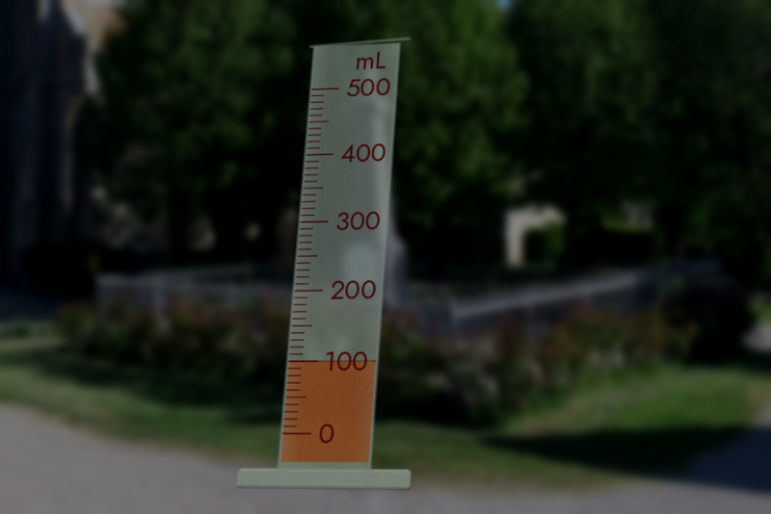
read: 100 mL
